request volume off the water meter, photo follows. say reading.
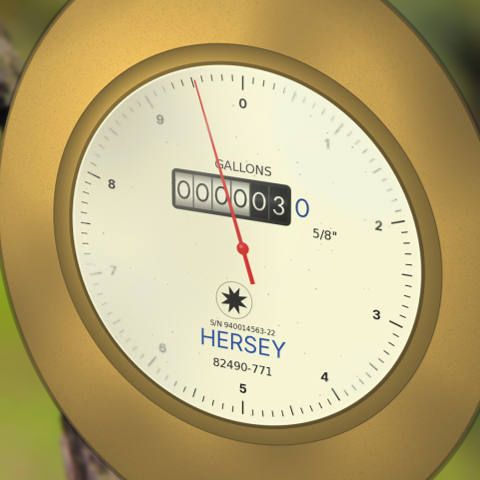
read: 29.5 gal
